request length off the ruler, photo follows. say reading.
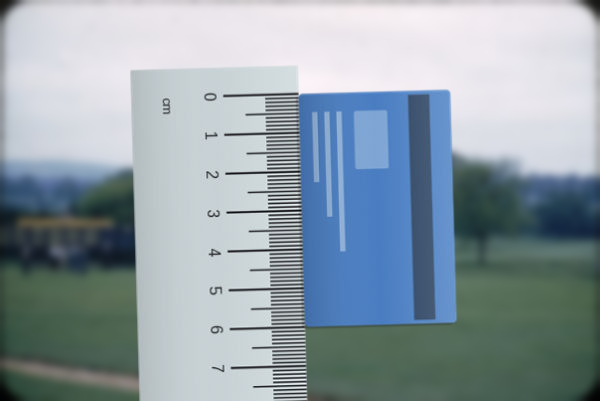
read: 6 cm
